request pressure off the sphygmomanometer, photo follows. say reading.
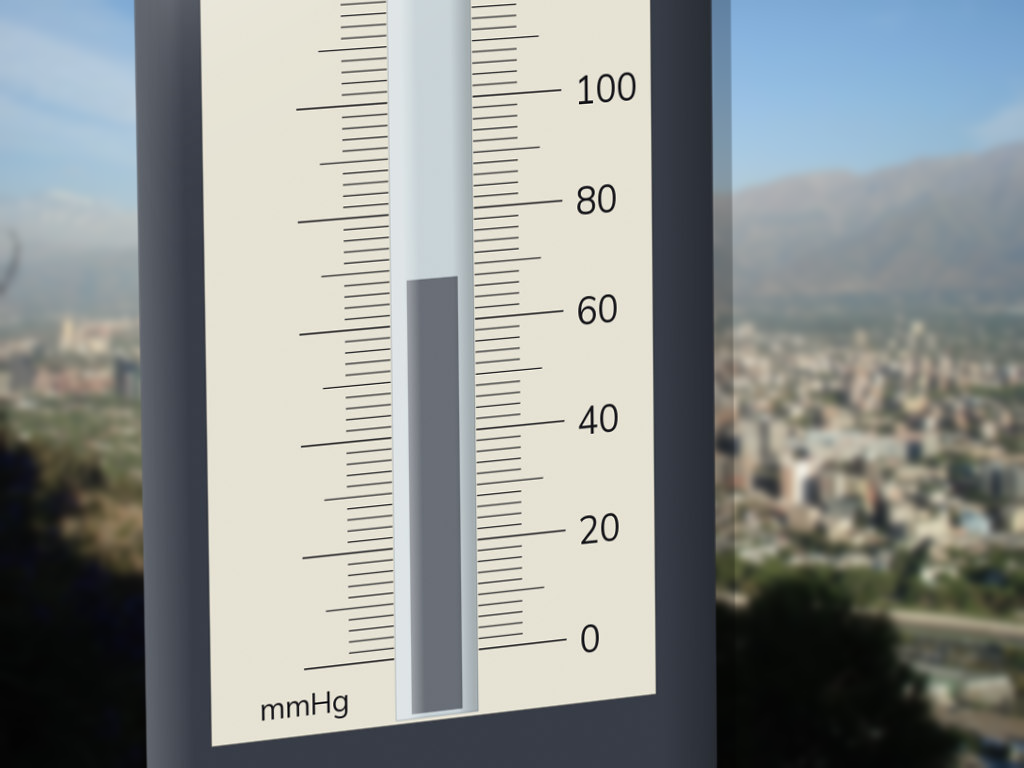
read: 68 mmHg
